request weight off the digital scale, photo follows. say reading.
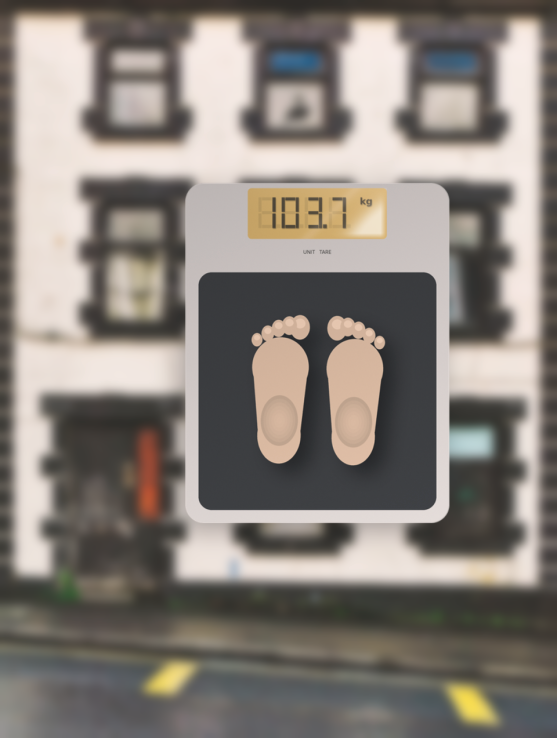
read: 103.7 kg
